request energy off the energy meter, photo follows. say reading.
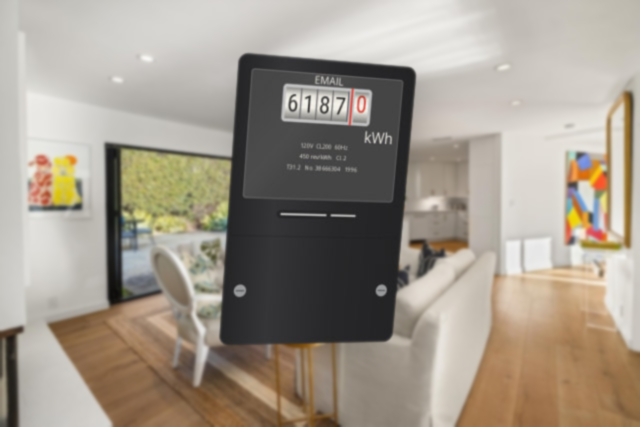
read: 6187.0 kWh
